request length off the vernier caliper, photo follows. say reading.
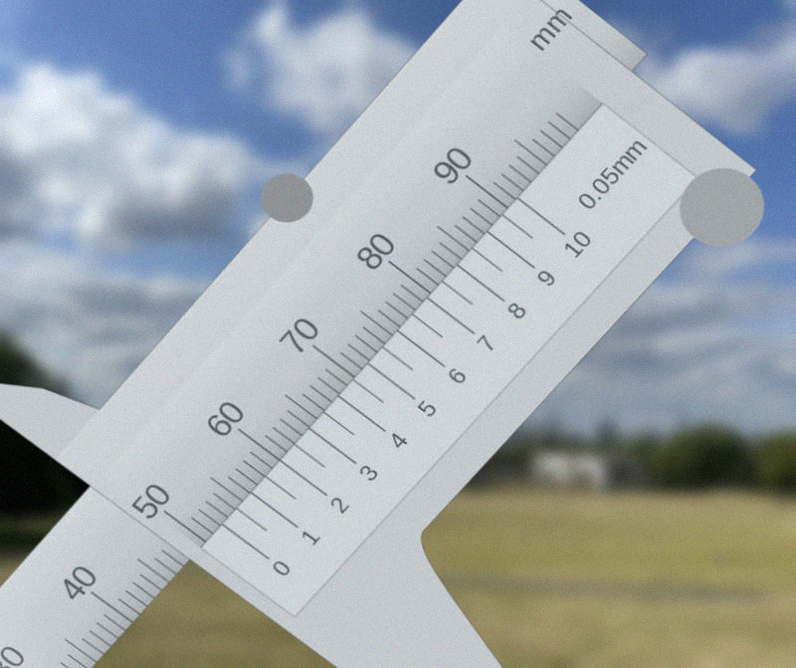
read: 52.2 mm
